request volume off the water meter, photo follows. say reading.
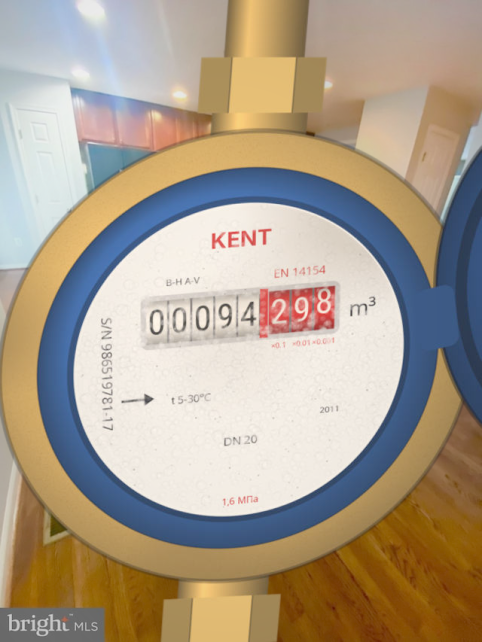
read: 94.298 m³
